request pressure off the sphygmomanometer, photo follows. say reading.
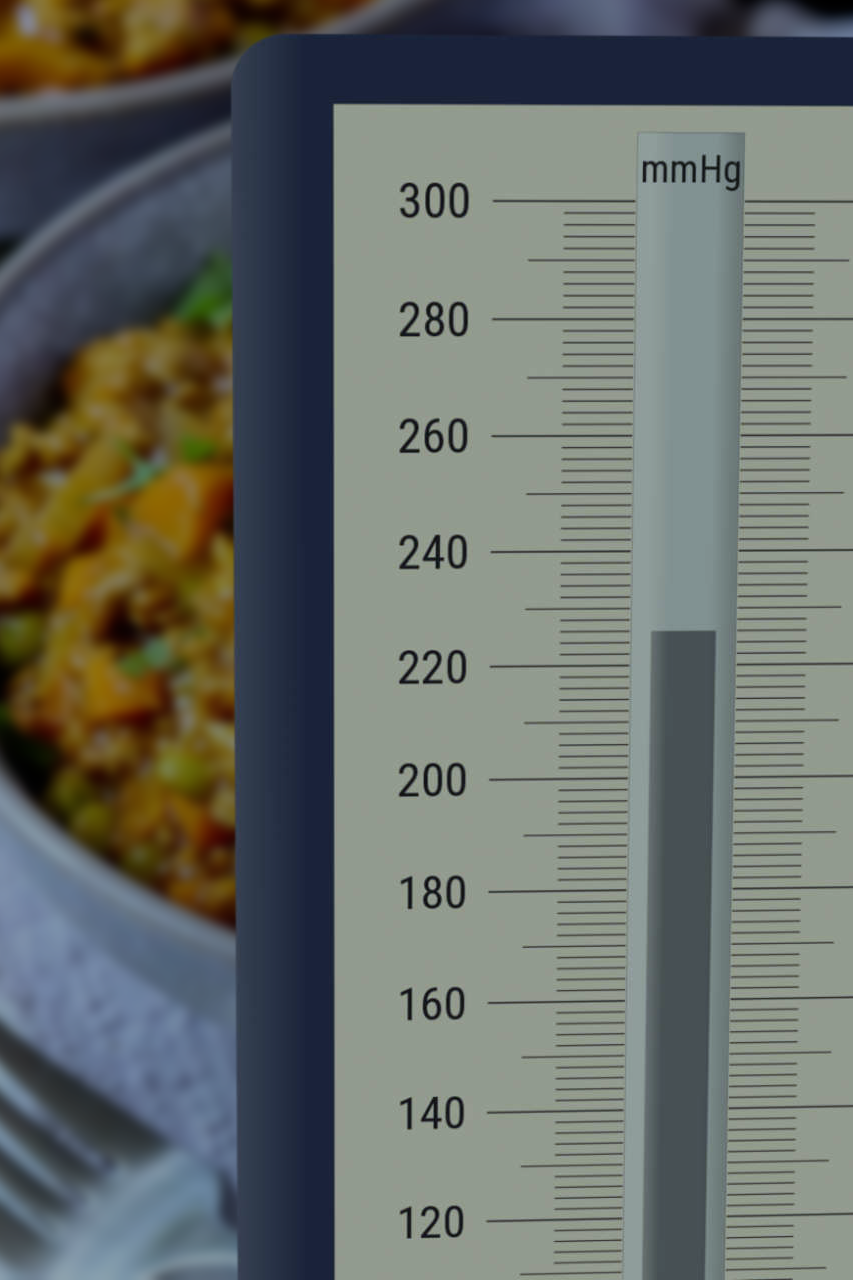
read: 226 mmHg
